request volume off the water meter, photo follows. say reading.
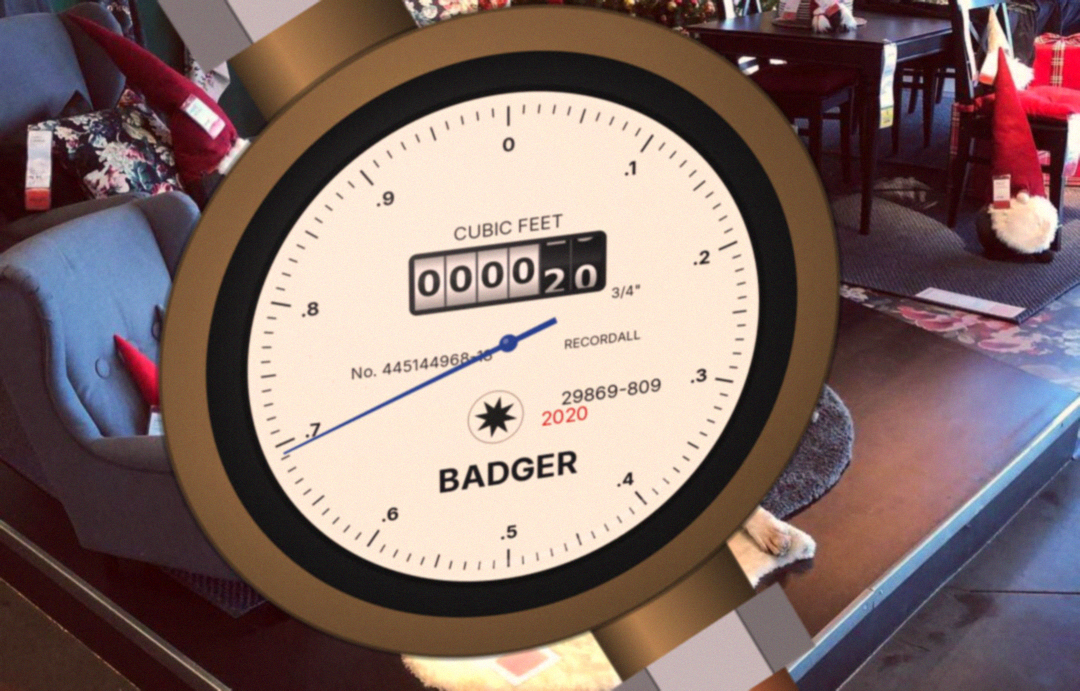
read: 19.69 ft³
